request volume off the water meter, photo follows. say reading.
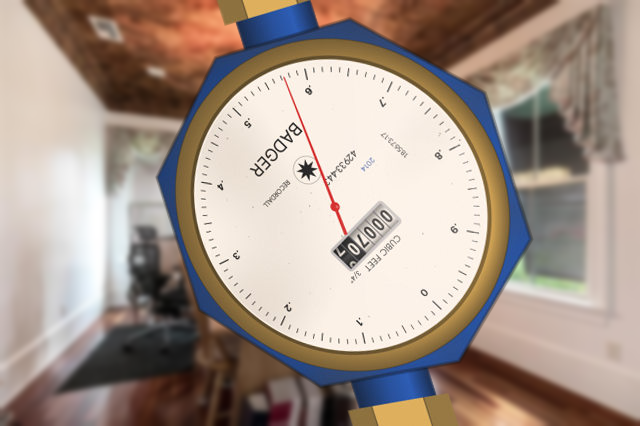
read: 706.57 ft³
